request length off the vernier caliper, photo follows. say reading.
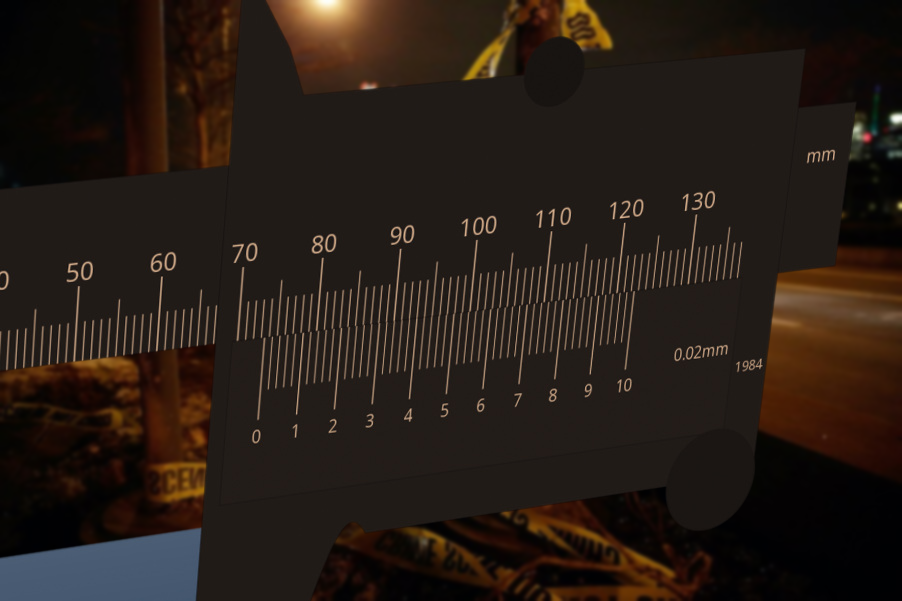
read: 73.4 mm
